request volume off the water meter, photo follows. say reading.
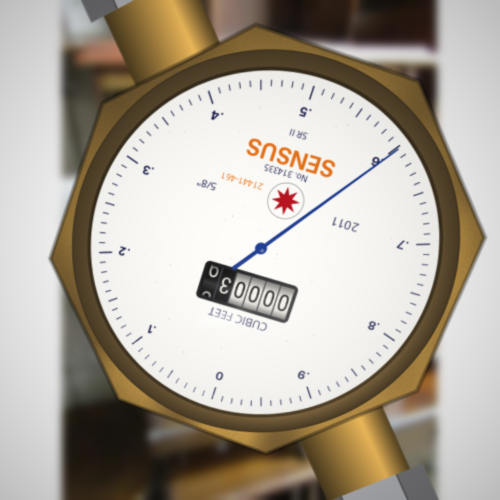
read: 38.60 ft³
